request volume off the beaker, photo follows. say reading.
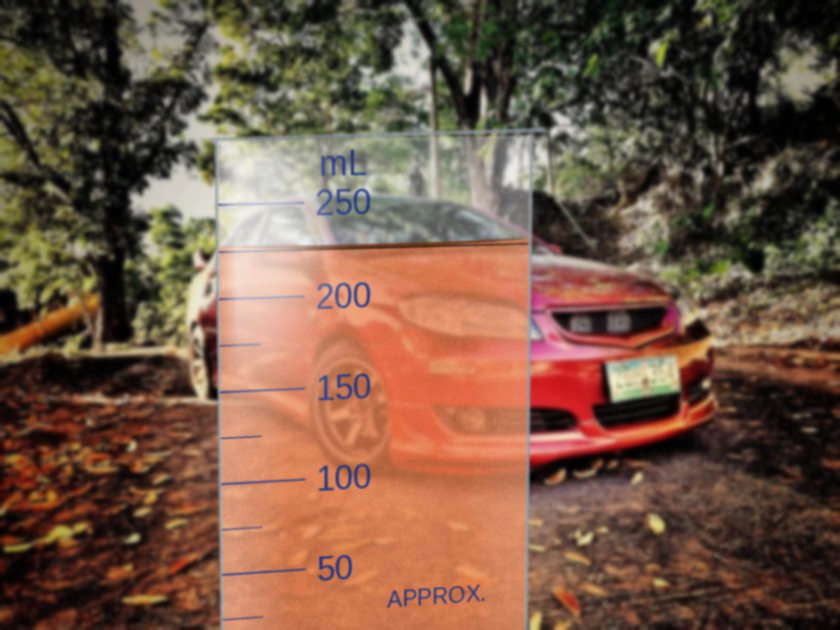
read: 225 mL
